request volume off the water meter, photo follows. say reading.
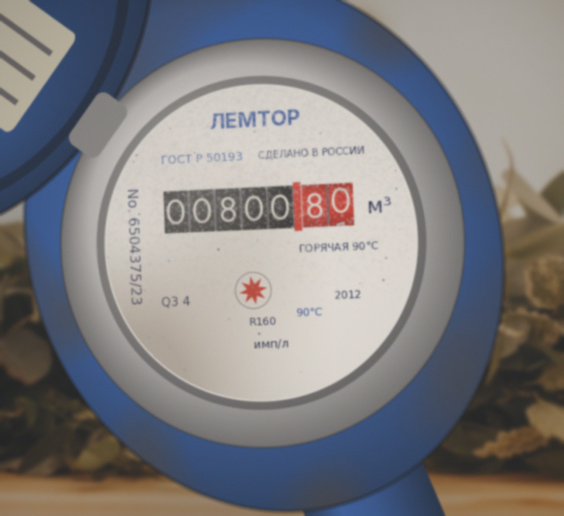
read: 800.80 m³
